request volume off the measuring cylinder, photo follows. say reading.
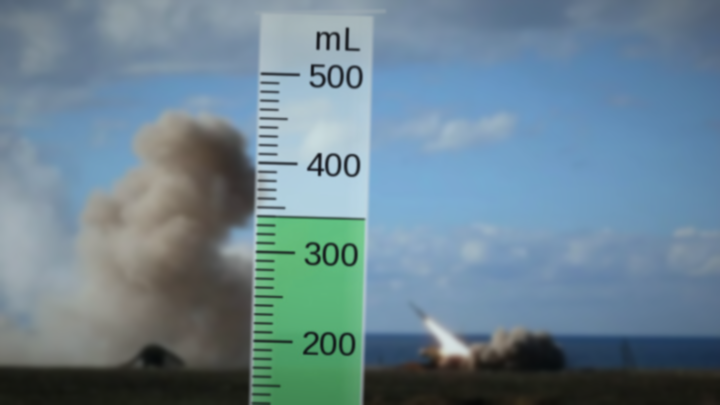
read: 340 mL
